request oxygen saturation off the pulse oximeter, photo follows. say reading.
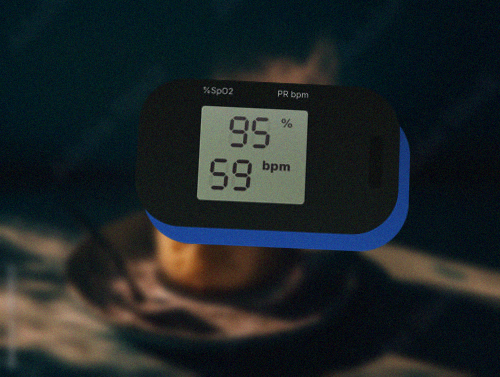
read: 95 %
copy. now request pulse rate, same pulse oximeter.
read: 59 bpm
